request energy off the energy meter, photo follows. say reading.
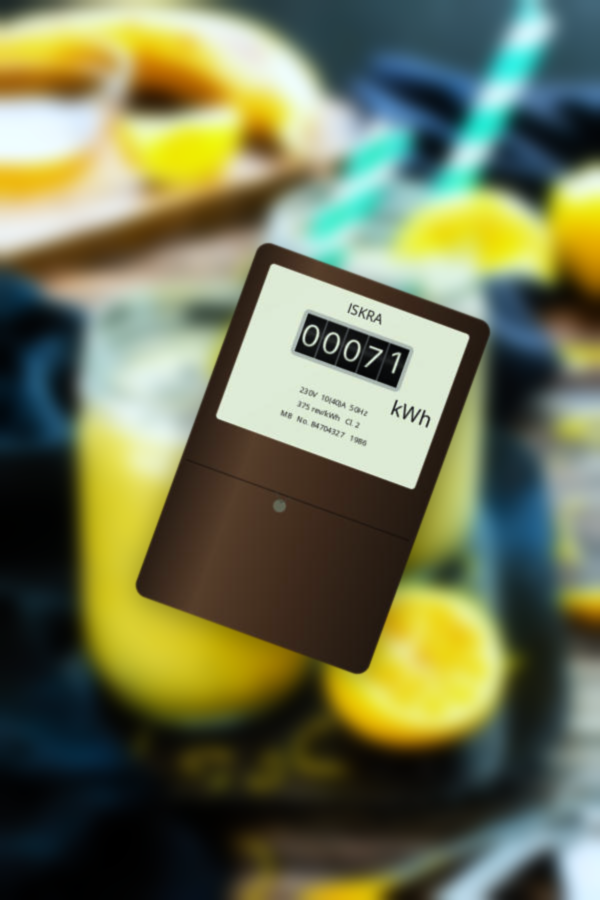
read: 71 kWh
